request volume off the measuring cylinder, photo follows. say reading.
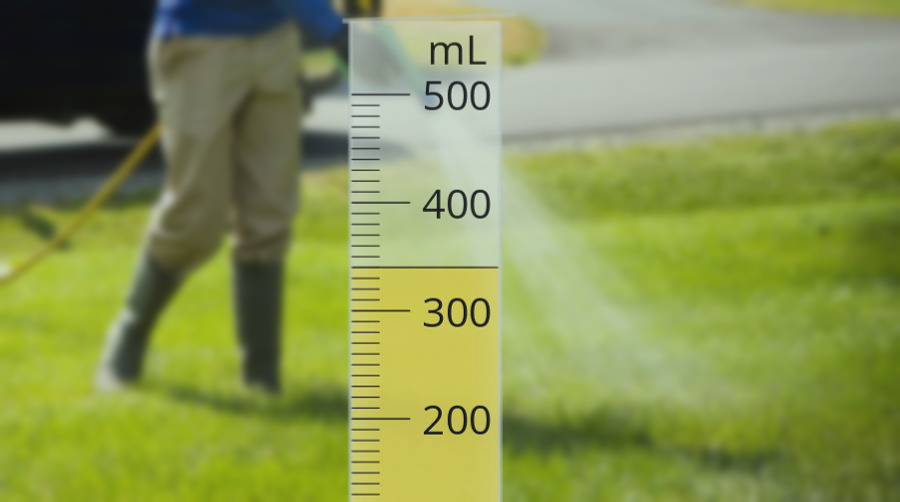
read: 340 mL
